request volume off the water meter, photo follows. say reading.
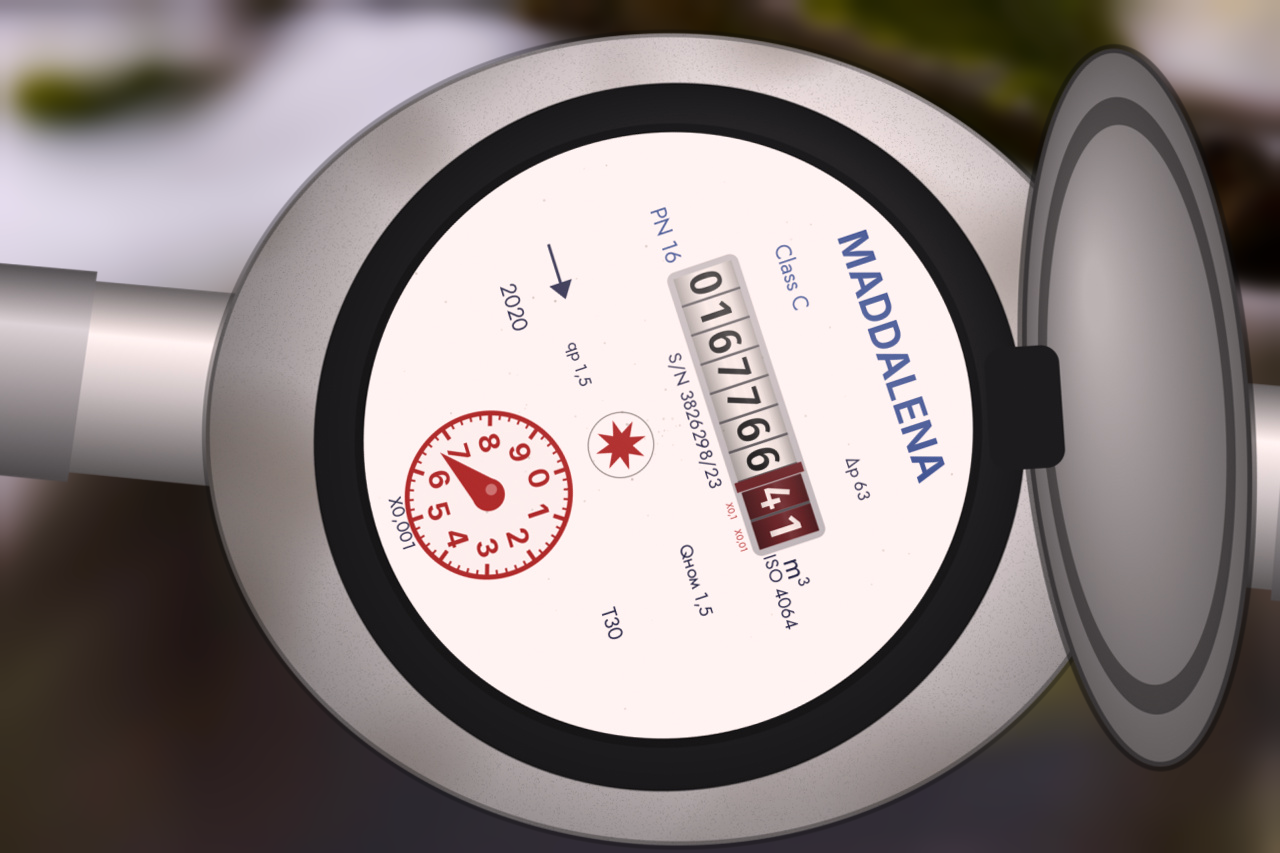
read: 167766.416 m³
